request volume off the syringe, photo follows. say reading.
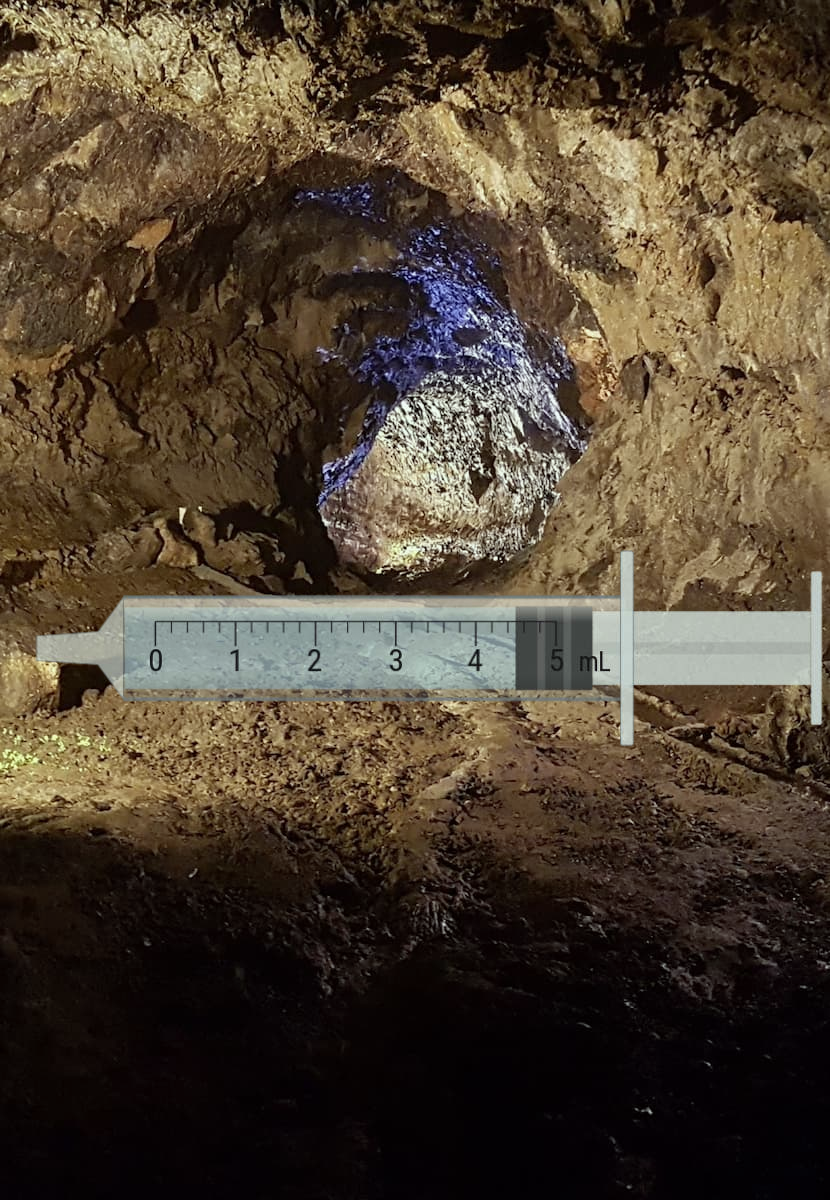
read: 4.5 mL
